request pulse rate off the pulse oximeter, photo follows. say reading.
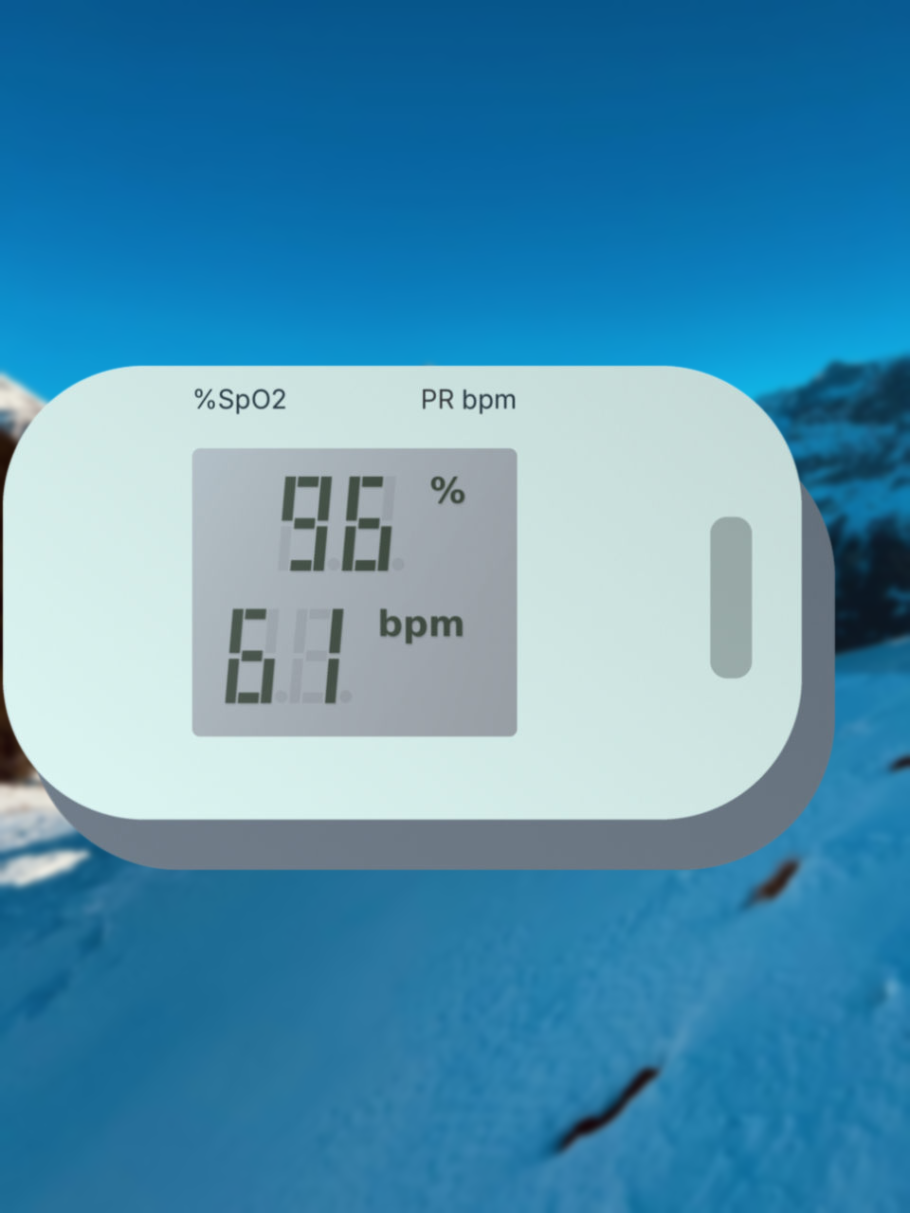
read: 61 bpm
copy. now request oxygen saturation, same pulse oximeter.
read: 96 %
